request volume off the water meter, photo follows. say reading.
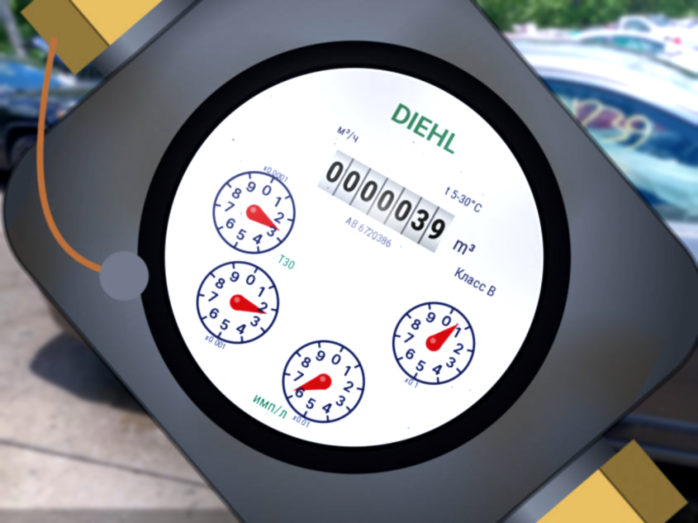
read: 39.0622 m³
